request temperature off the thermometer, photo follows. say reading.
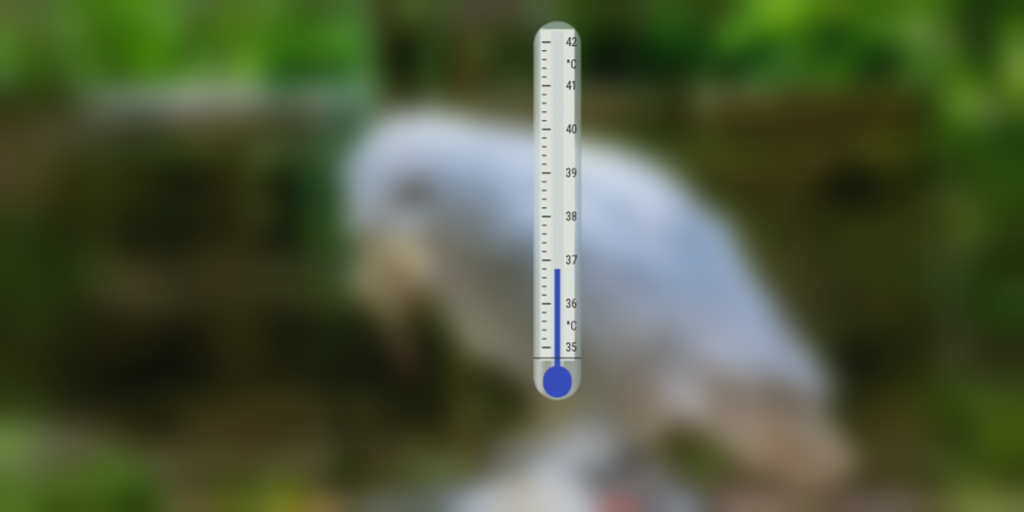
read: 36.8 °C
